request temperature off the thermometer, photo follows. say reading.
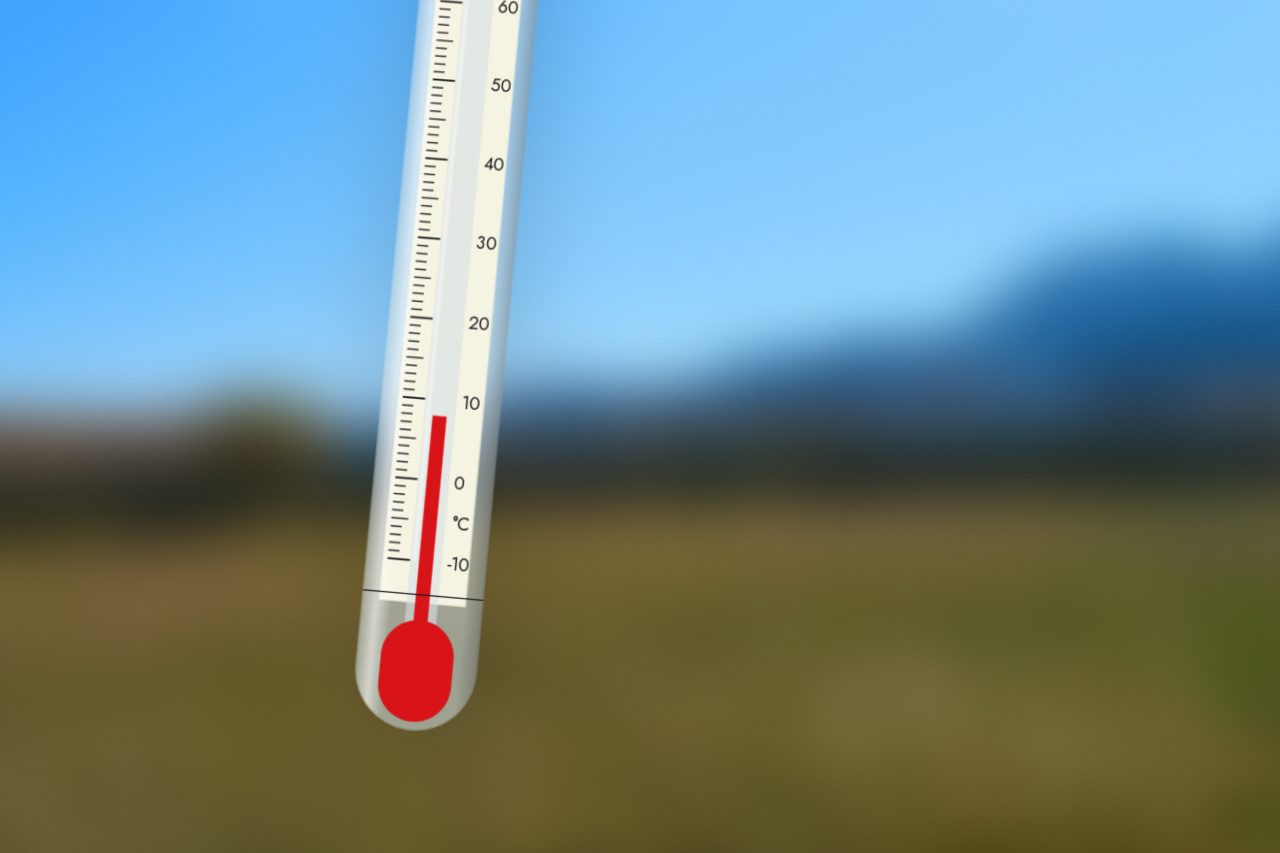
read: 8 °C
